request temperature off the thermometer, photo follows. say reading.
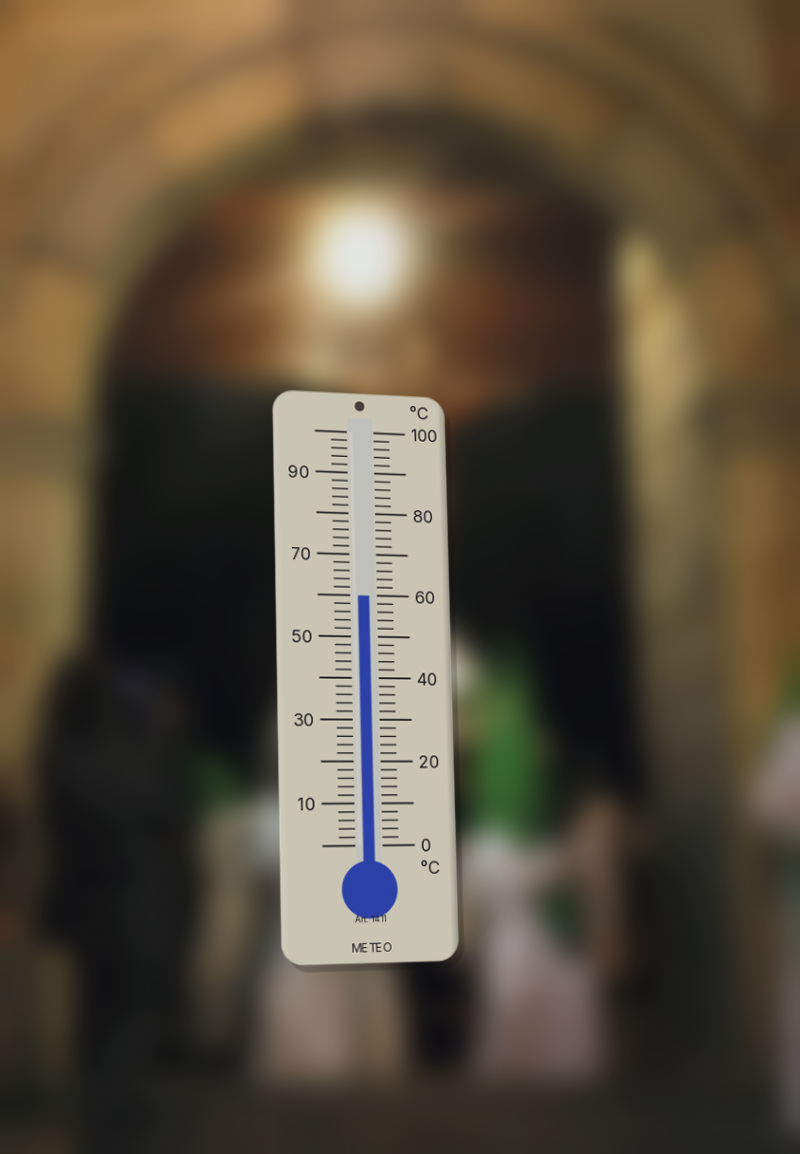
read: 60 °C
